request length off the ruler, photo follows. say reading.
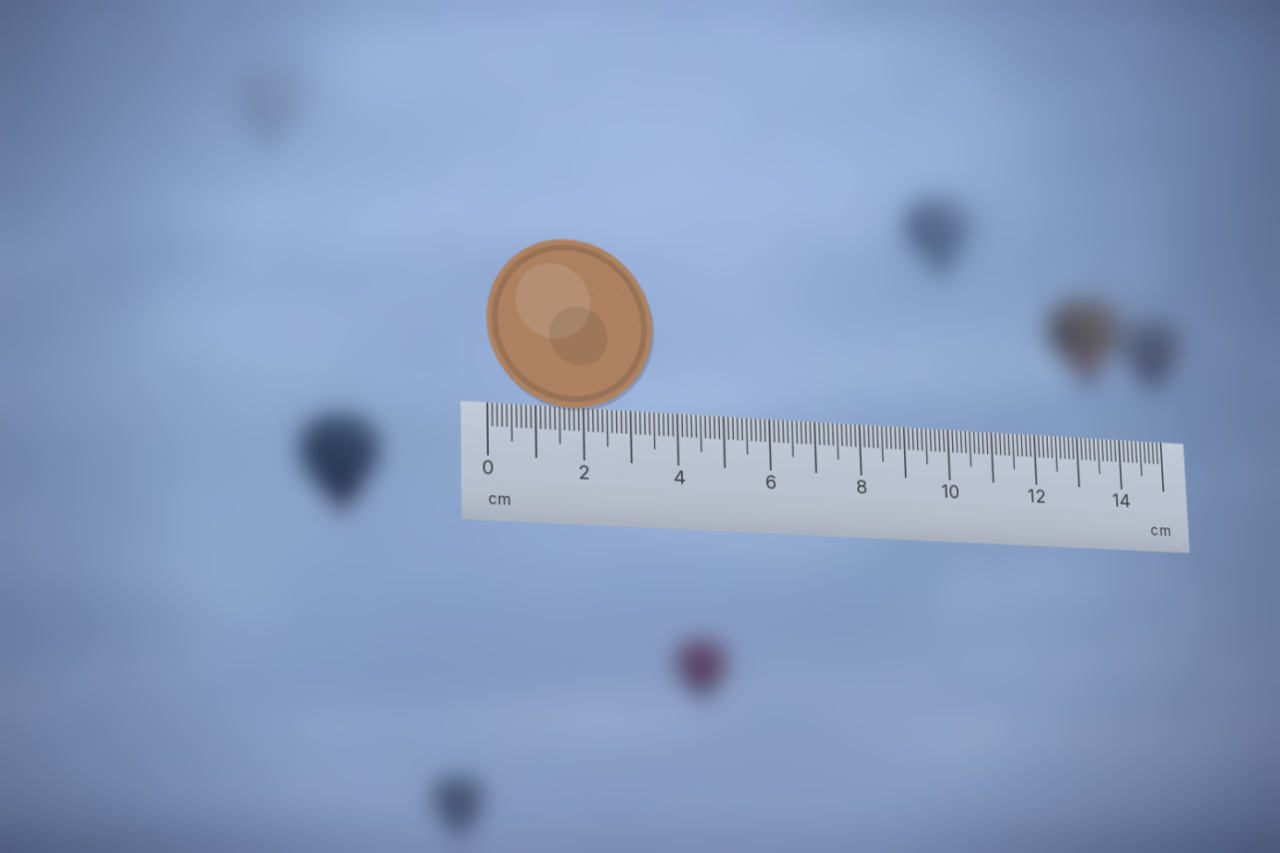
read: 3.5 cm
